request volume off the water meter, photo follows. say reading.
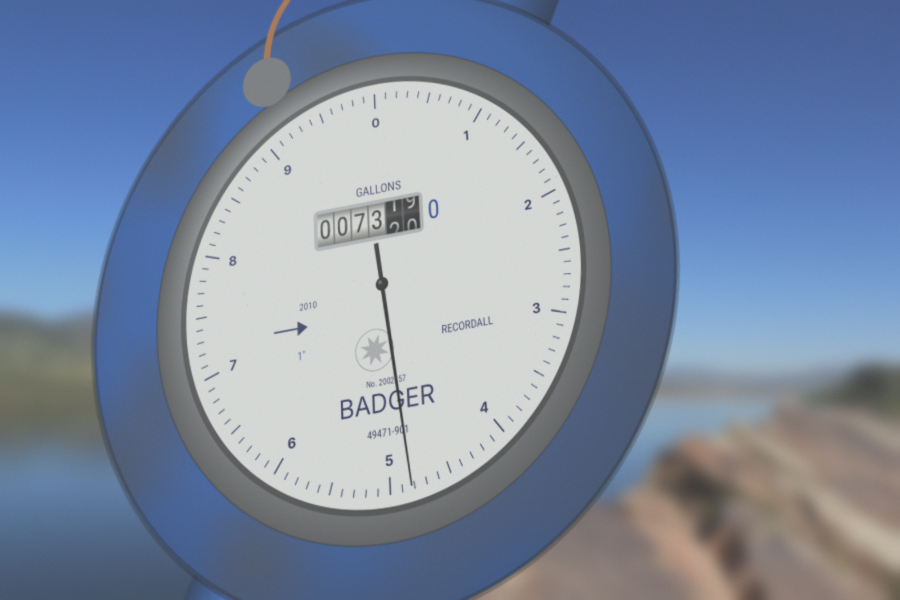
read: 73194.8 gal
